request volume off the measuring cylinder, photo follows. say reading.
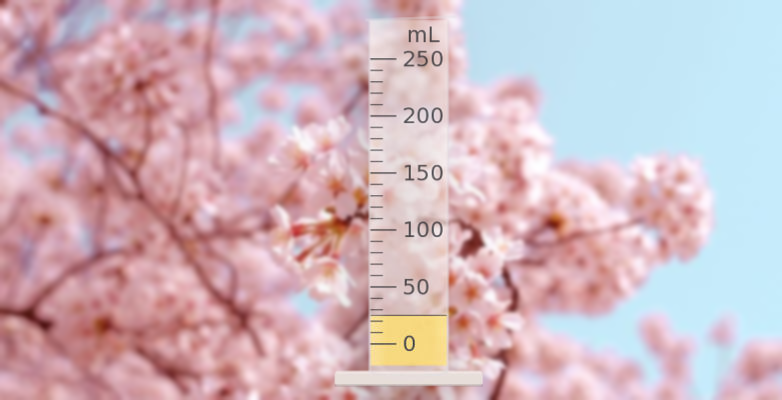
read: 25 mL
